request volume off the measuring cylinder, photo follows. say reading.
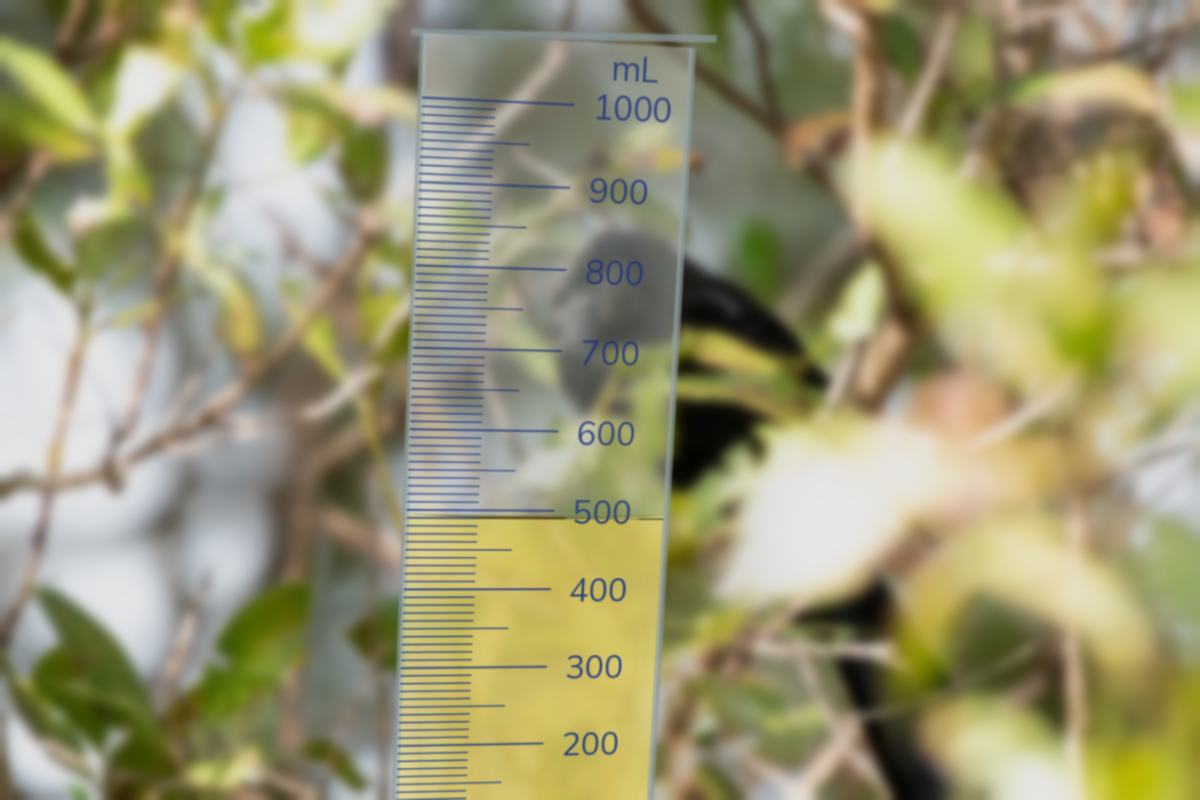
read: 490 mL
